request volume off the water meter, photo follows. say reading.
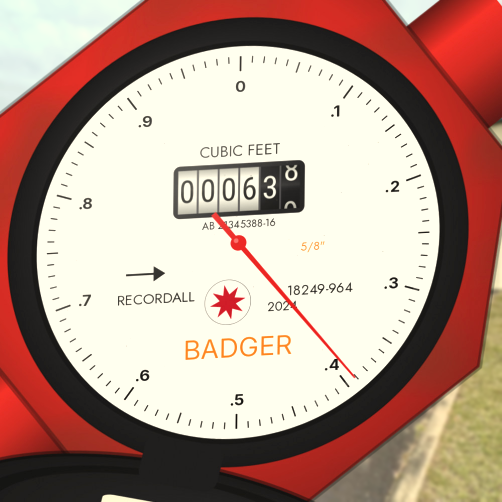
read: 638.39 ft³
